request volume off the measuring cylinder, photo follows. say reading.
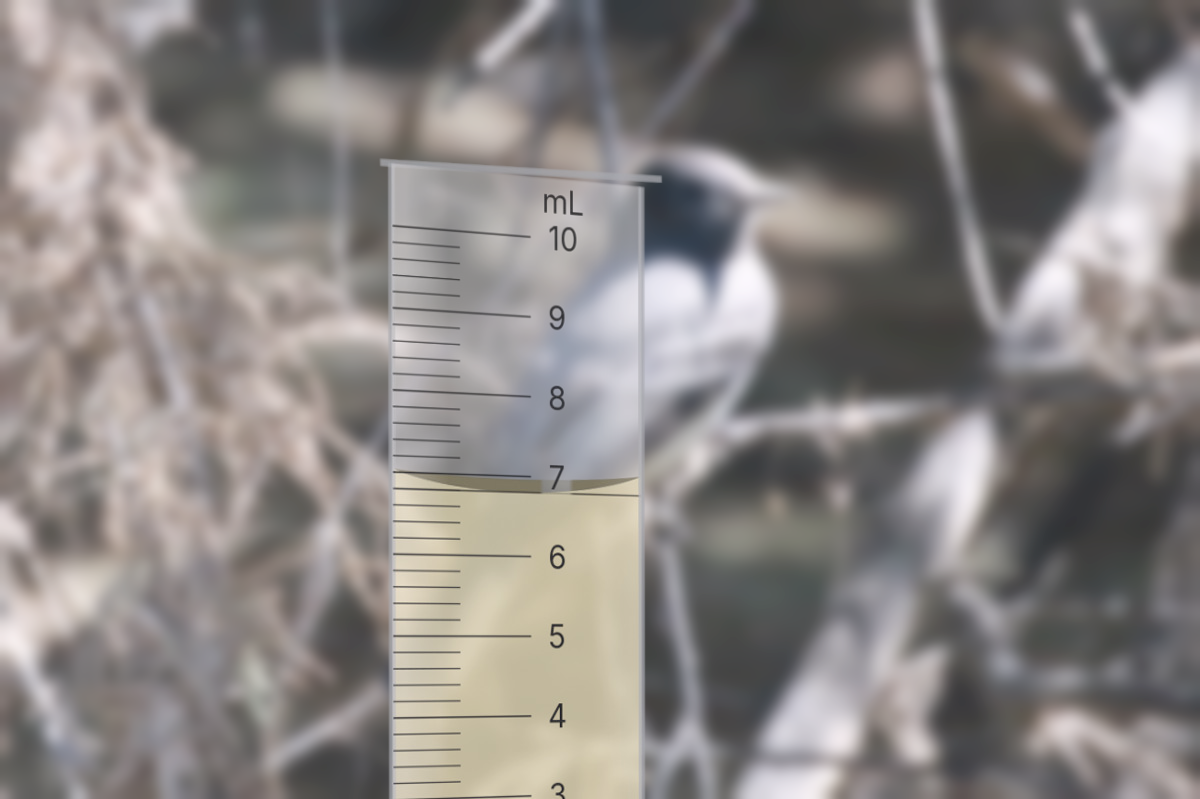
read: 6.8 mL
